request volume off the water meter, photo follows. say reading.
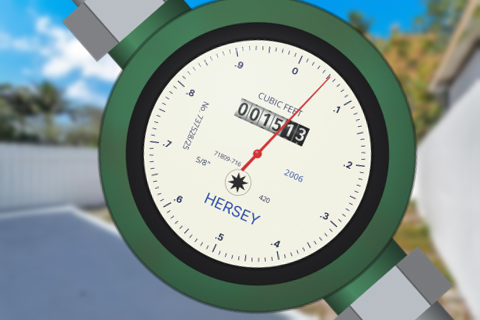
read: 1513.05 ft³
